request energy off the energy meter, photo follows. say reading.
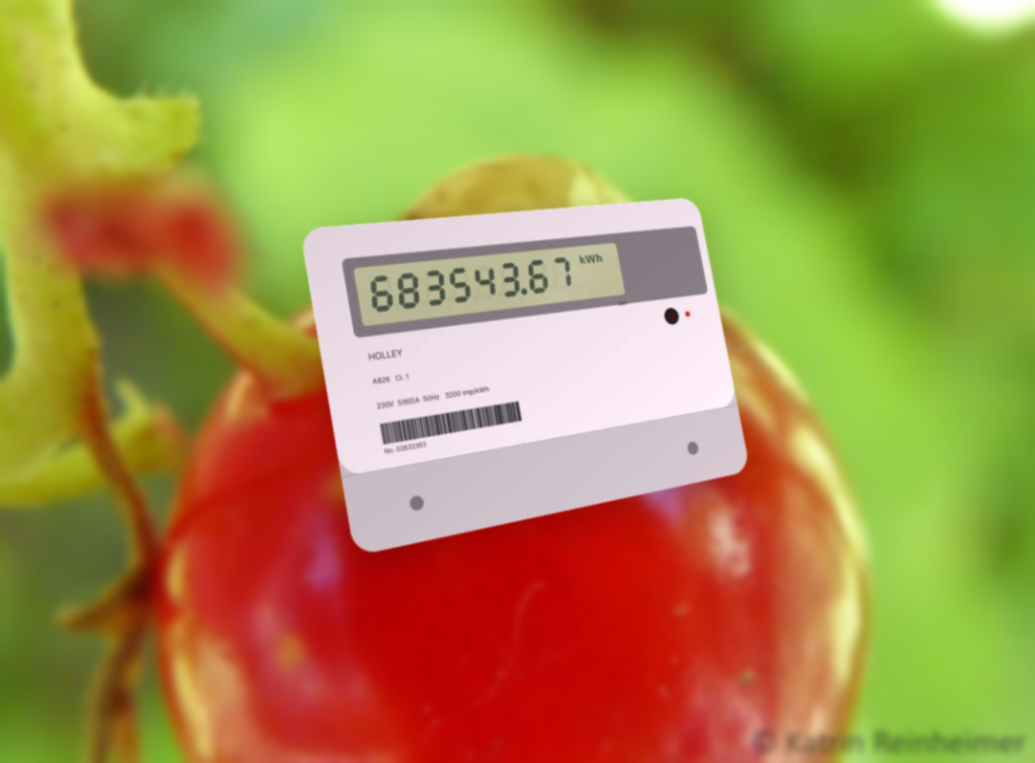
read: 683543.67 kWh
